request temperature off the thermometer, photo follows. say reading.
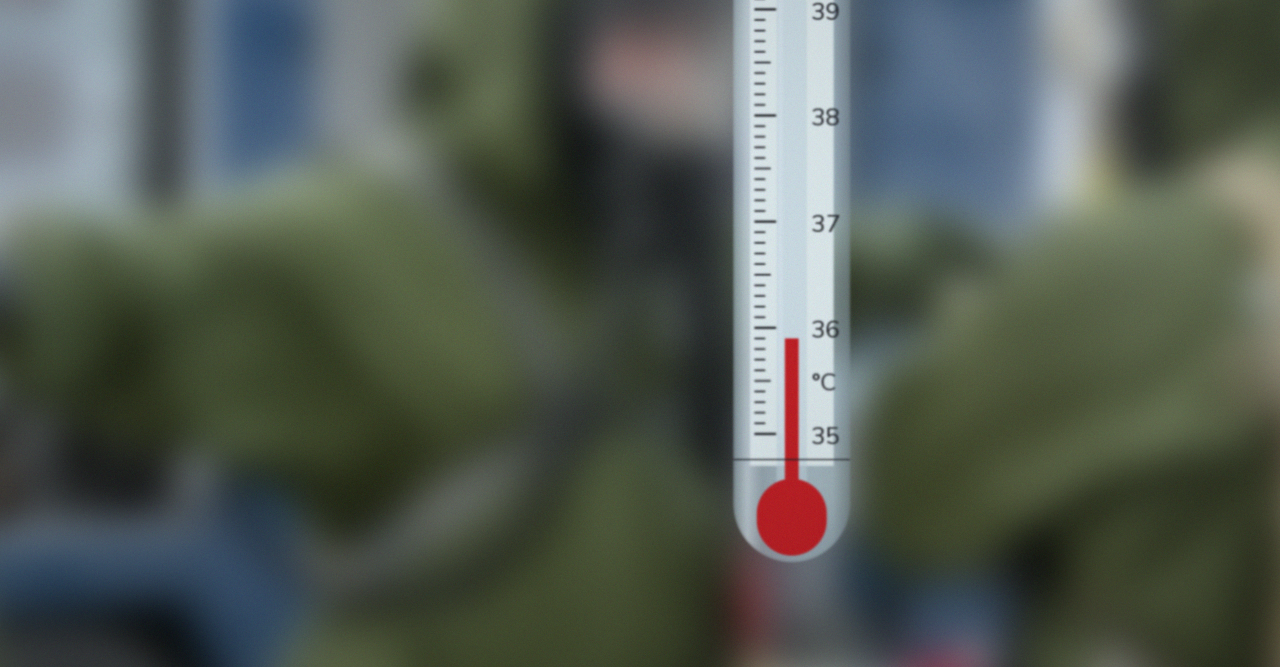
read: 35.9 °C
